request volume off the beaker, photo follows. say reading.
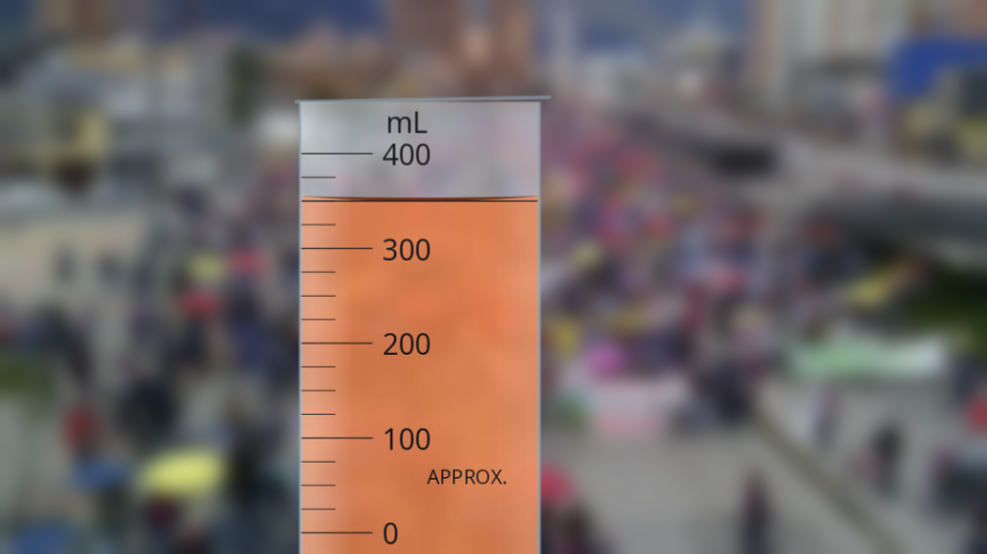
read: 350 mL
